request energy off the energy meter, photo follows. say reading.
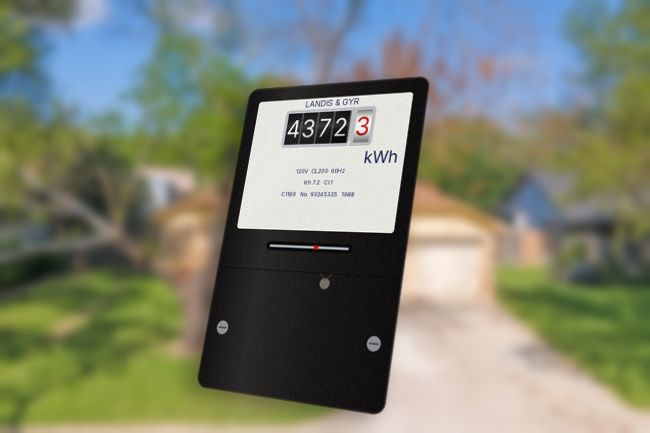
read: 4372.3 kWh
